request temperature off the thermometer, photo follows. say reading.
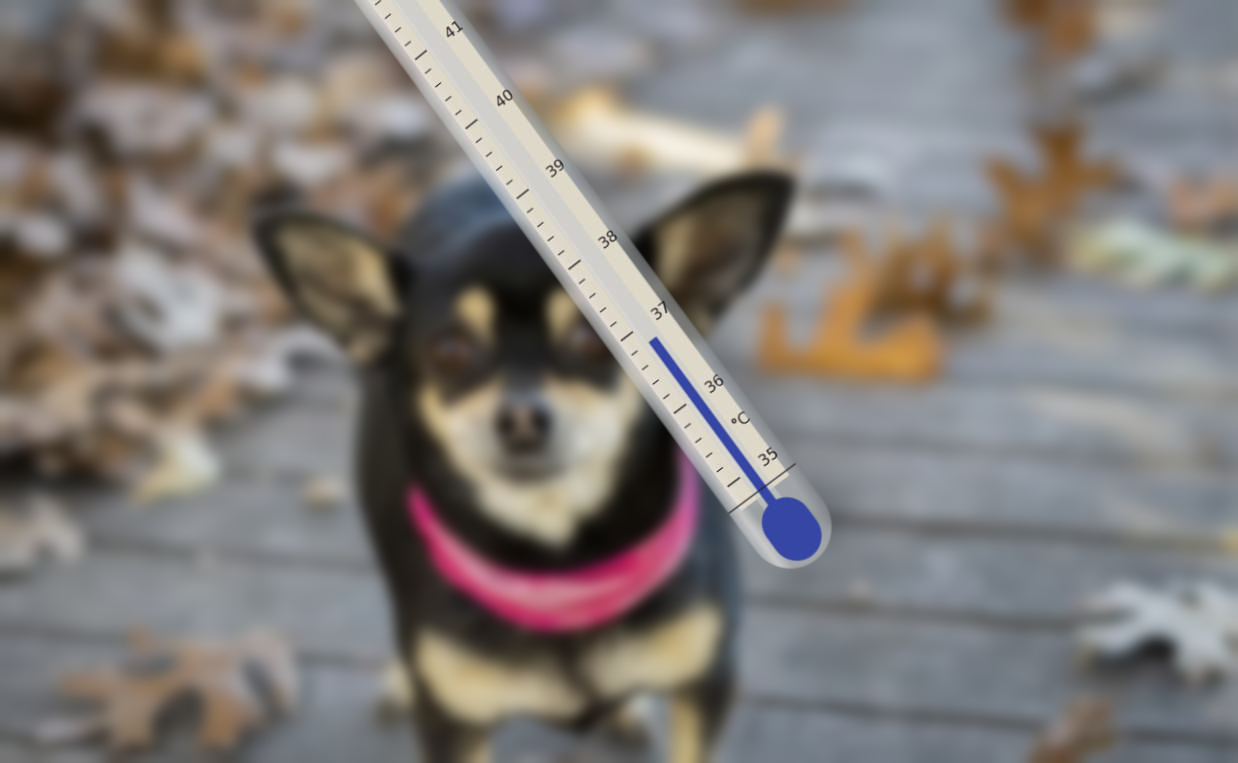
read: 36.8 °C
